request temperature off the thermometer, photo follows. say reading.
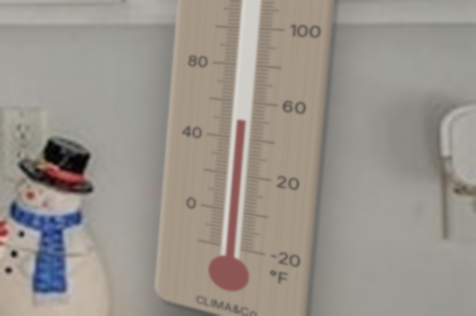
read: 50 °F
